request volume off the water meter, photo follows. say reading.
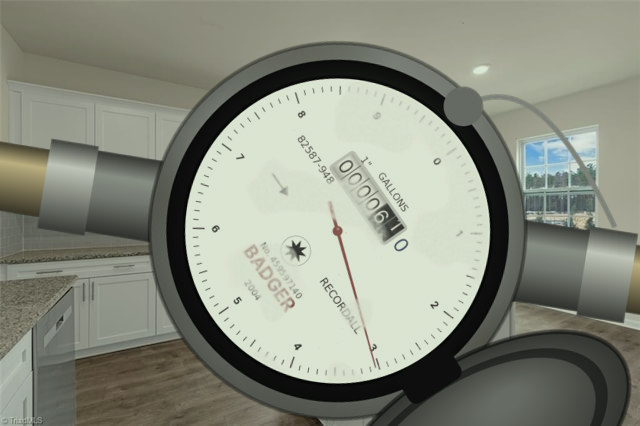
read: 613.0 gal
